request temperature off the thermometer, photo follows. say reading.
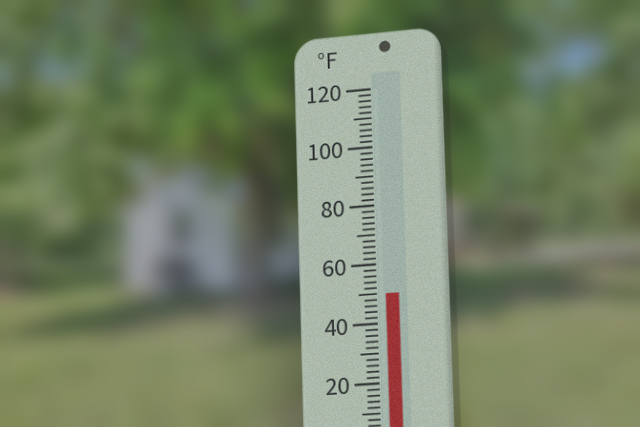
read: 50 °F
